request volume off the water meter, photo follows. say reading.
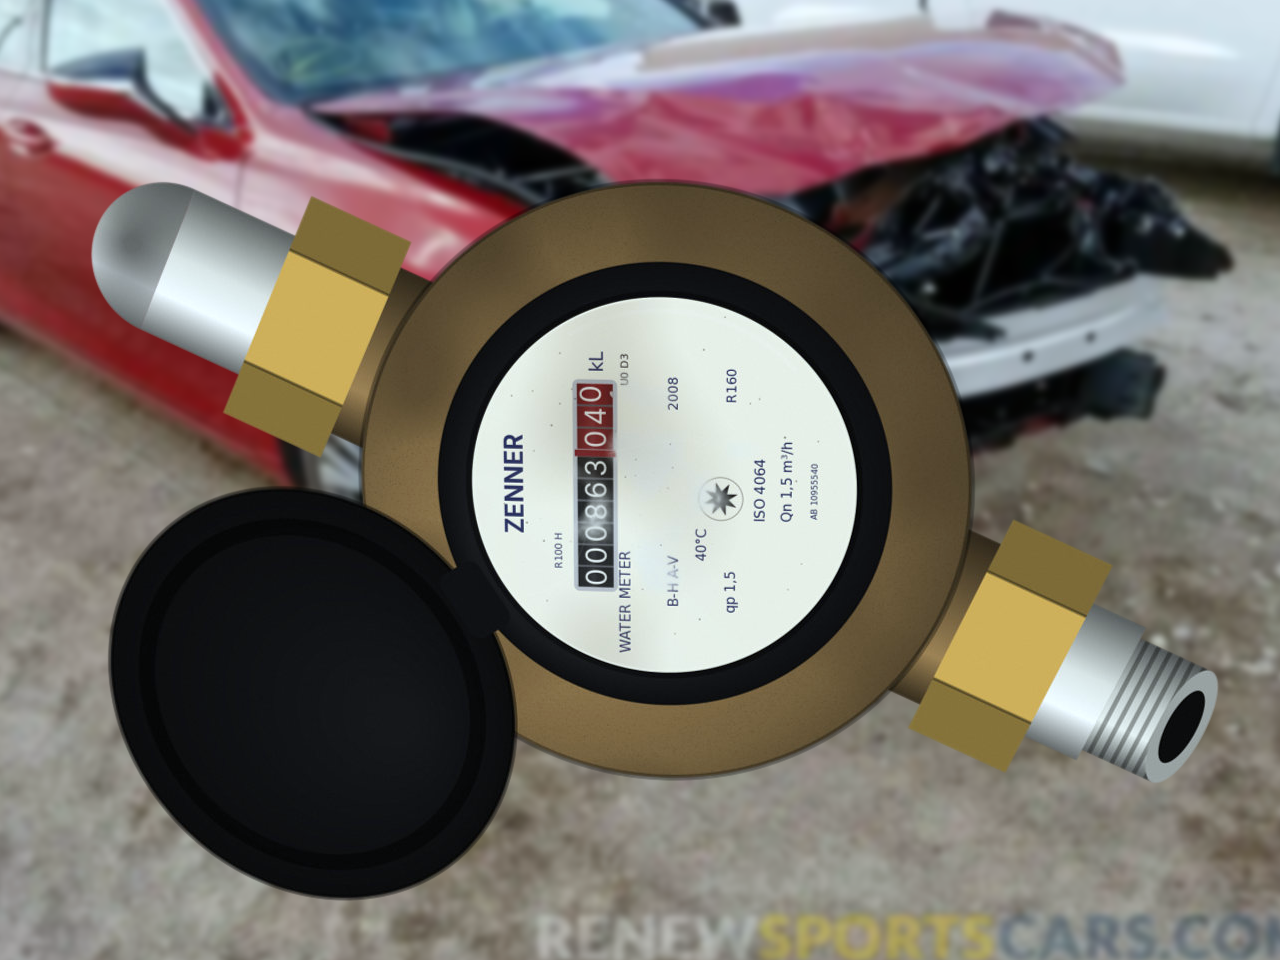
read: 863.040 kL
